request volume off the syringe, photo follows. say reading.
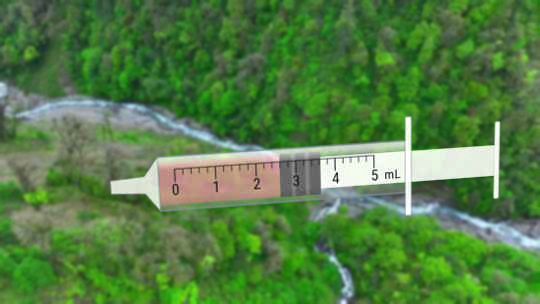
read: 2.6 mL
